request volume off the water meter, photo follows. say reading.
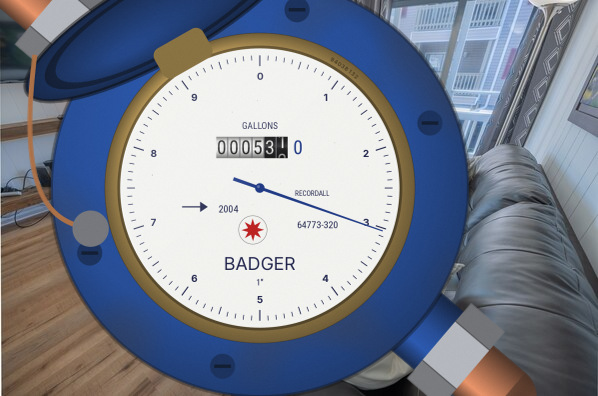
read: 5313.0 gal
